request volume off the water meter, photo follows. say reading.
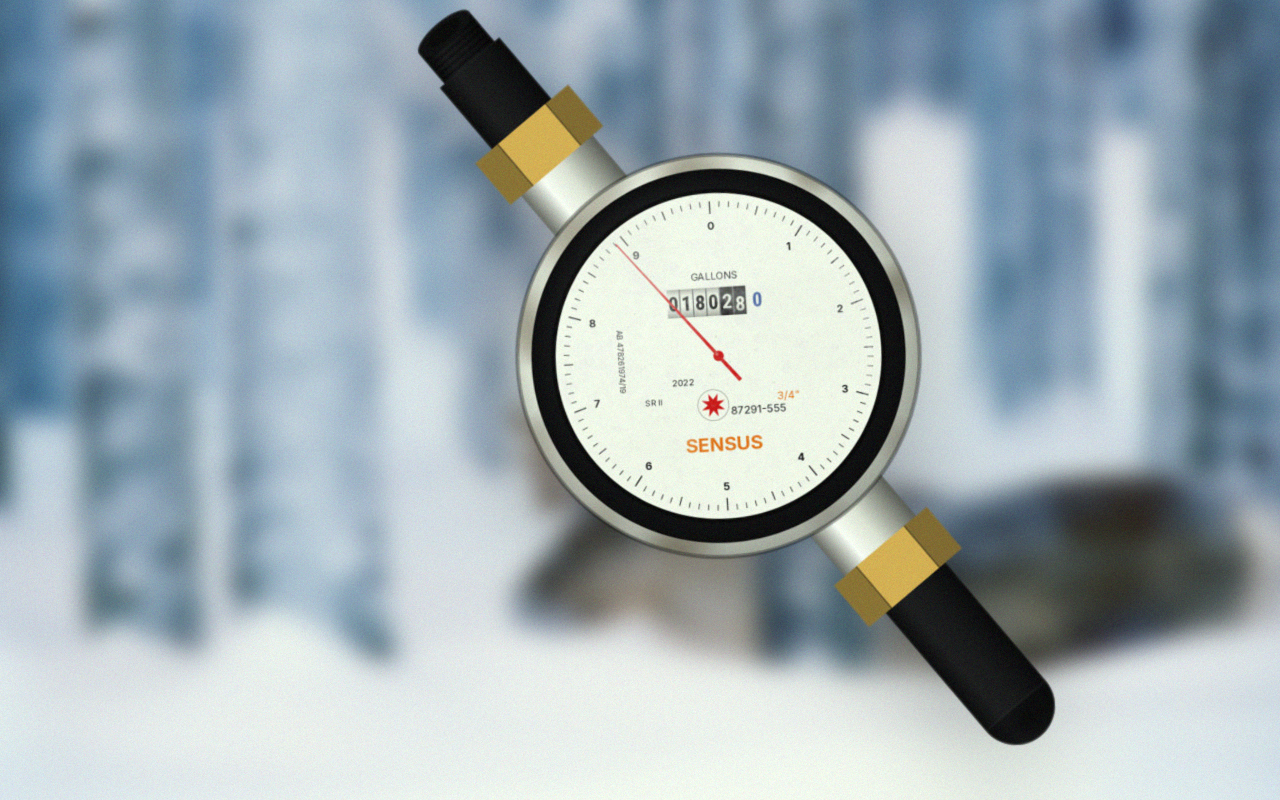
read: 180278.9 gal
